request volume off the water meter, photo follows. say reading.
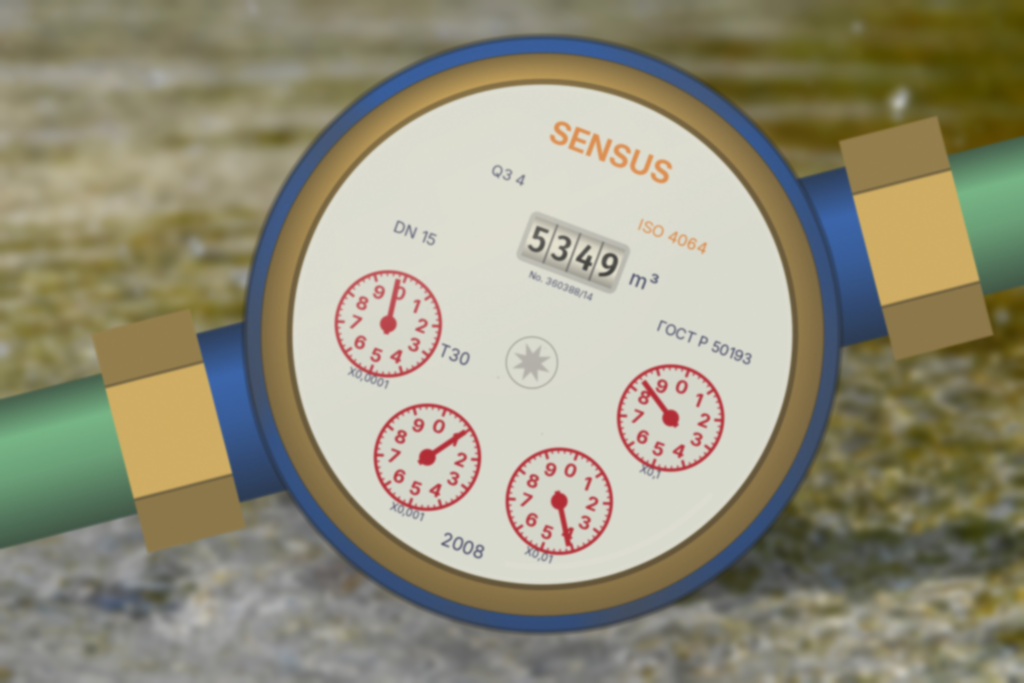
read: 5349.8409 m³
